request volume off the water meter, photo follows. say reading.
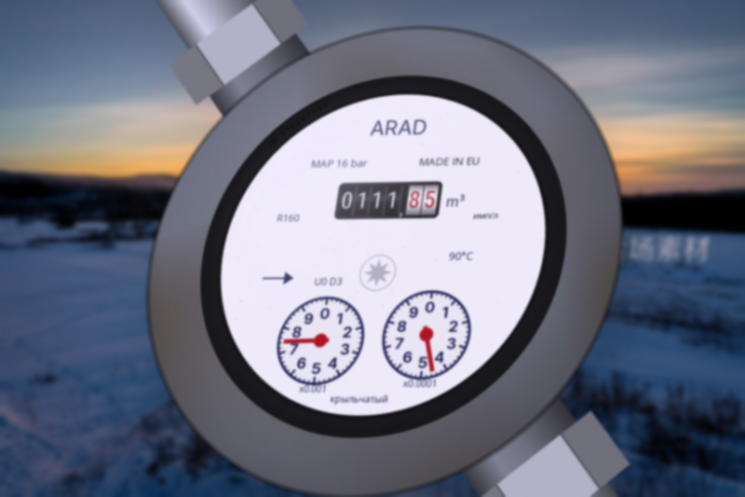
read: 111.8574 m³
